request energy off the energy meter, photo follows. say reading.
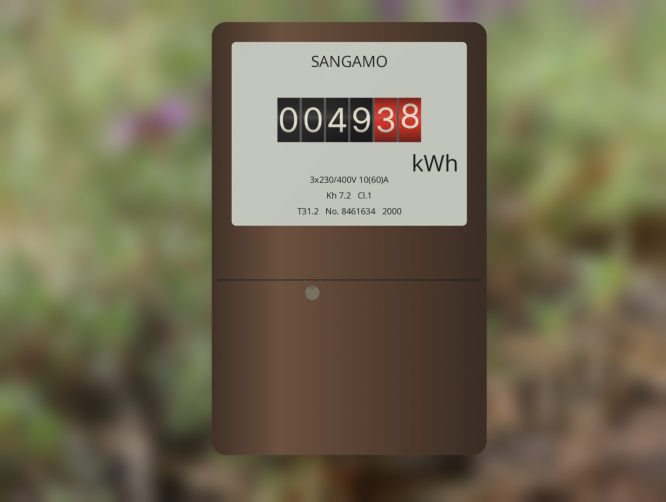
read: 49.38 kWh
